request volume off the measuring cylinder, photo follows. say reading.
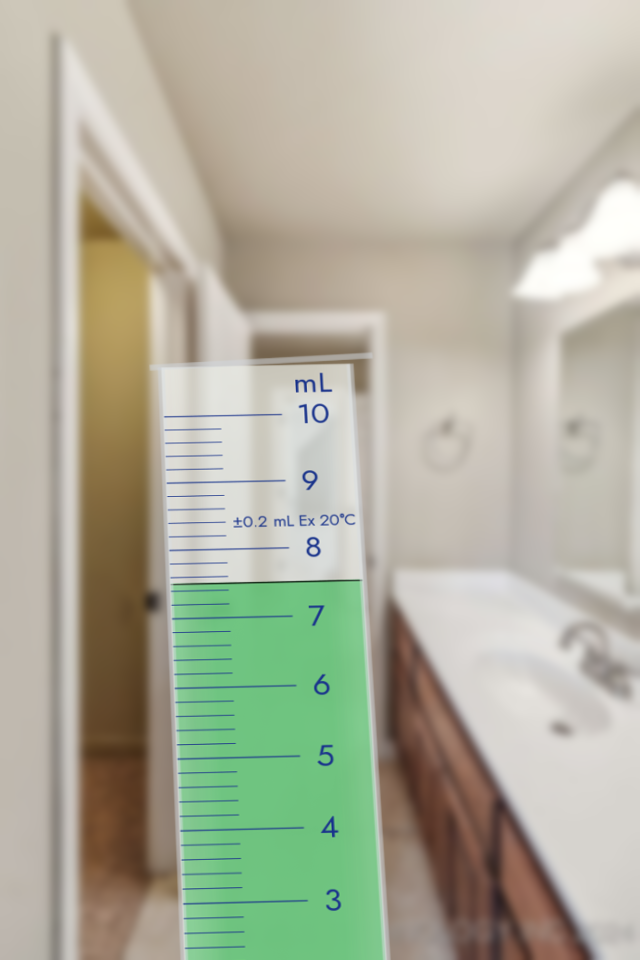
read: 7.5 mL
